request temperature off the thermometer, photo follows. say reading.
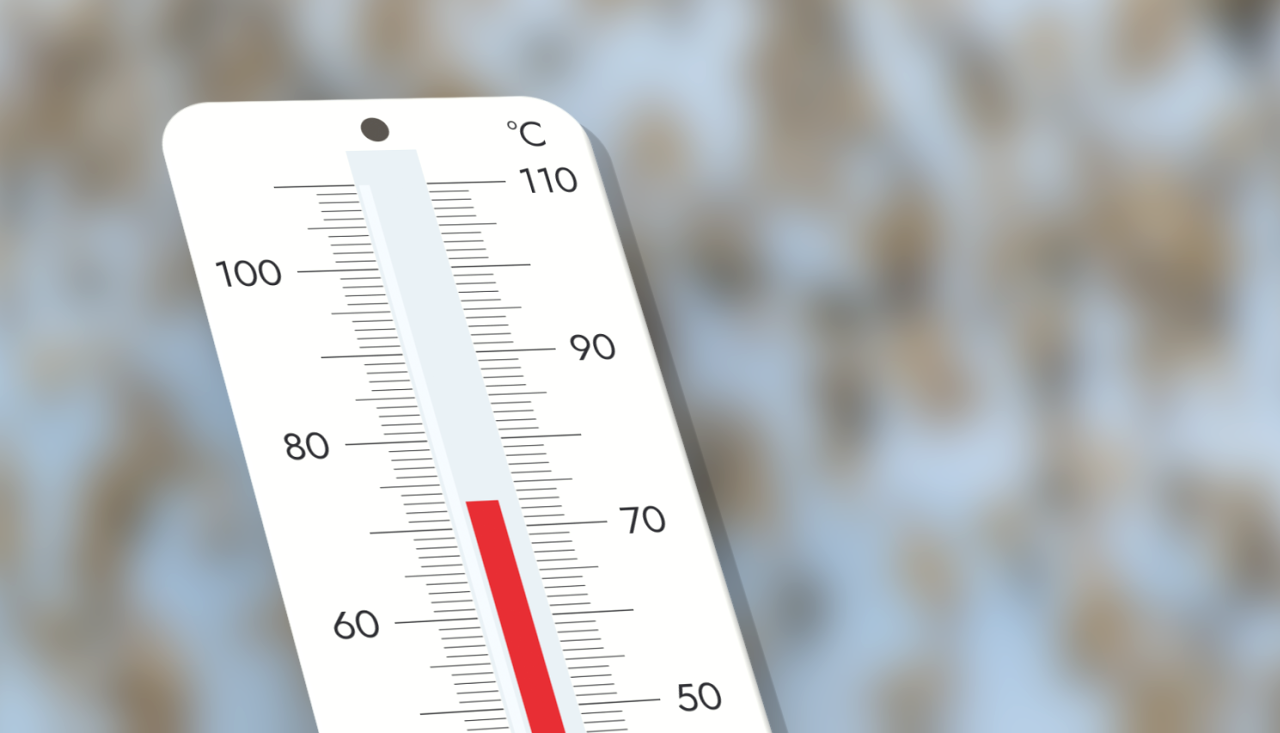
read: 73 °C
